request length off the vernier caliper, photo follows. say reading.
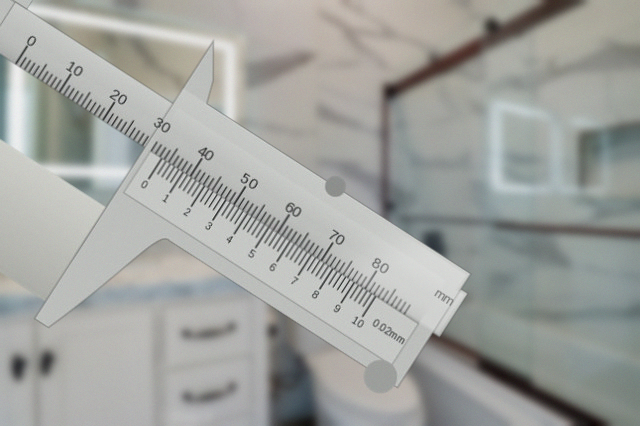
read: 33.5 mm
